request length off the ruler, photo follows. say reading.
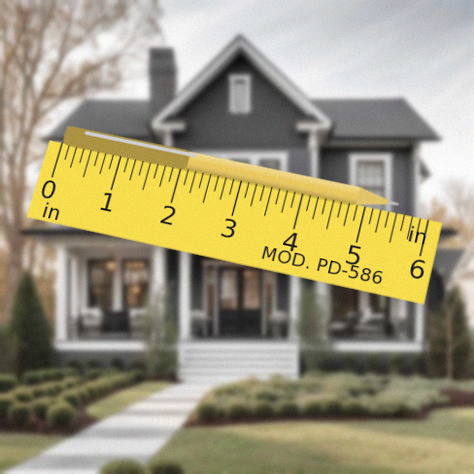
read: 5.5 in
